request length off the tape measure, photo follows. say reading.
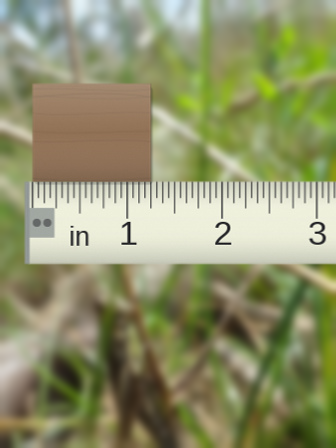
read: 1.25 in
